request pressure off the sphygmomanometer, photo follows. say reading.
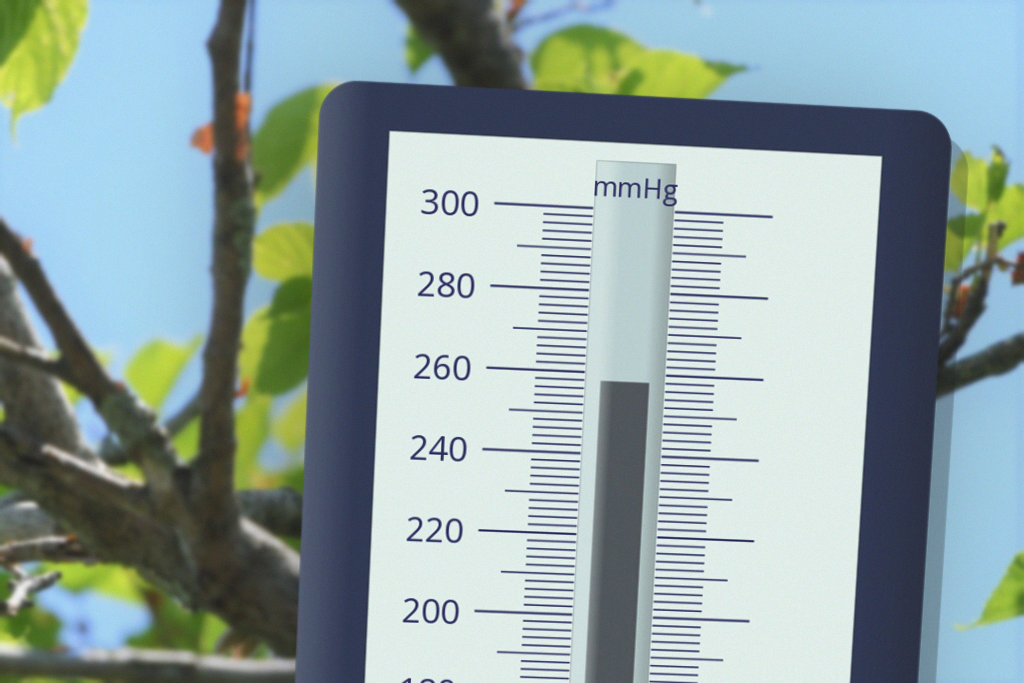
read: 258 mmHg
